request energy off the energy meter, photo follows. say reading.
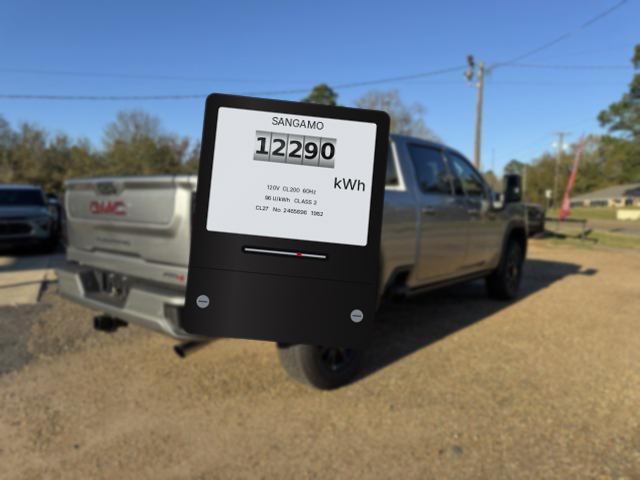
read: 12290 kWh
